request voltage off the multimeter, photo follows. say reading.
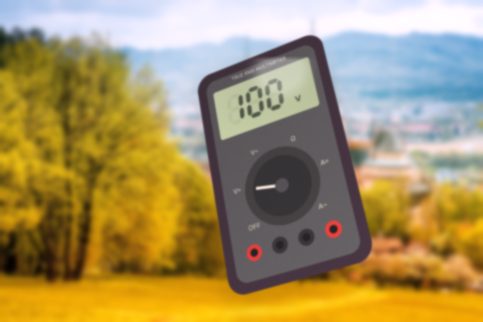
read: 100 V
